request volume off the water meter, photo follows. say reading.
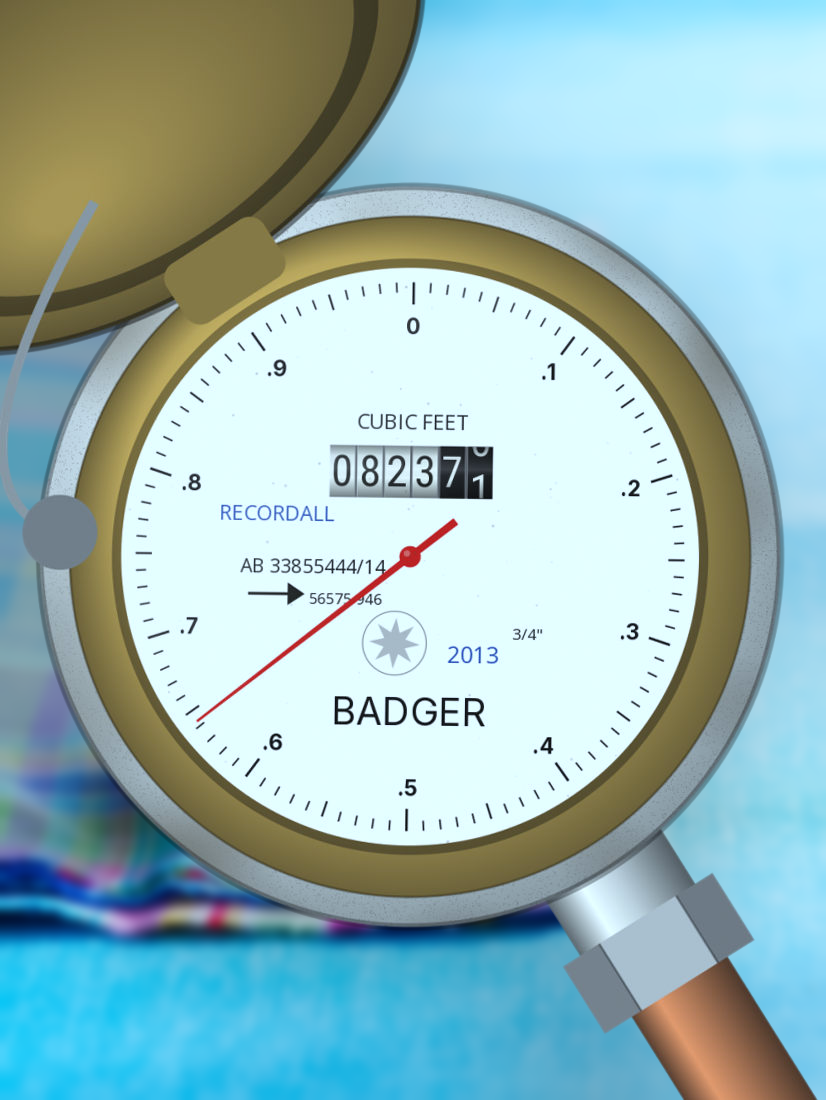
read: 82370.64 ft³
